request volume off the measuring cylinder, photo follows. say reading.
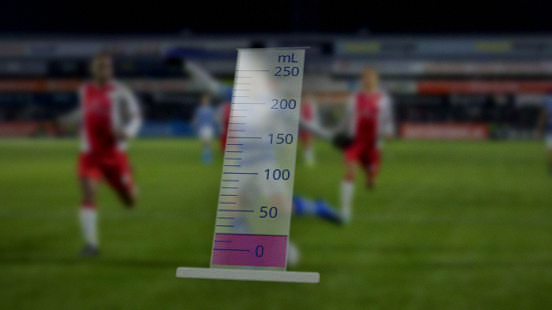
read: 20 mL
